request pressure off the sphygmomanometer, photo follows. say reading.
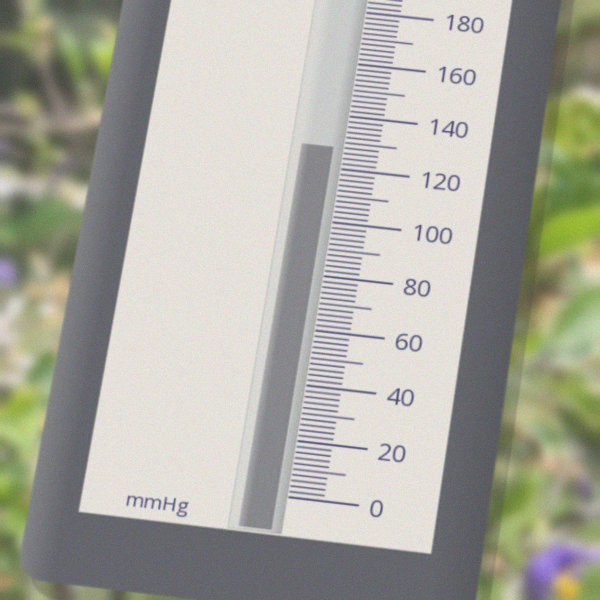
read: 128 mmHg
